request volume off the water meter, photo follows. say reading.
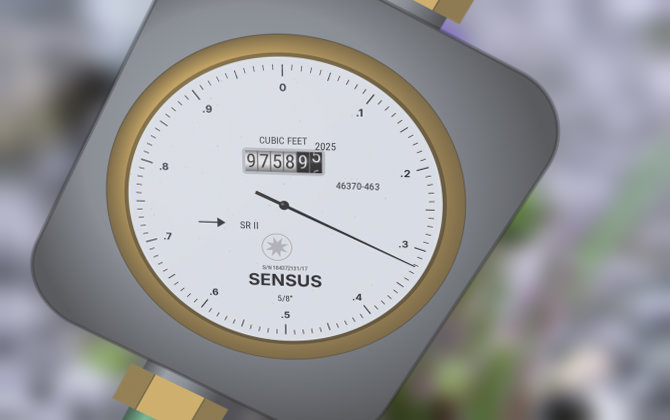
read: 975895.32 ft³
